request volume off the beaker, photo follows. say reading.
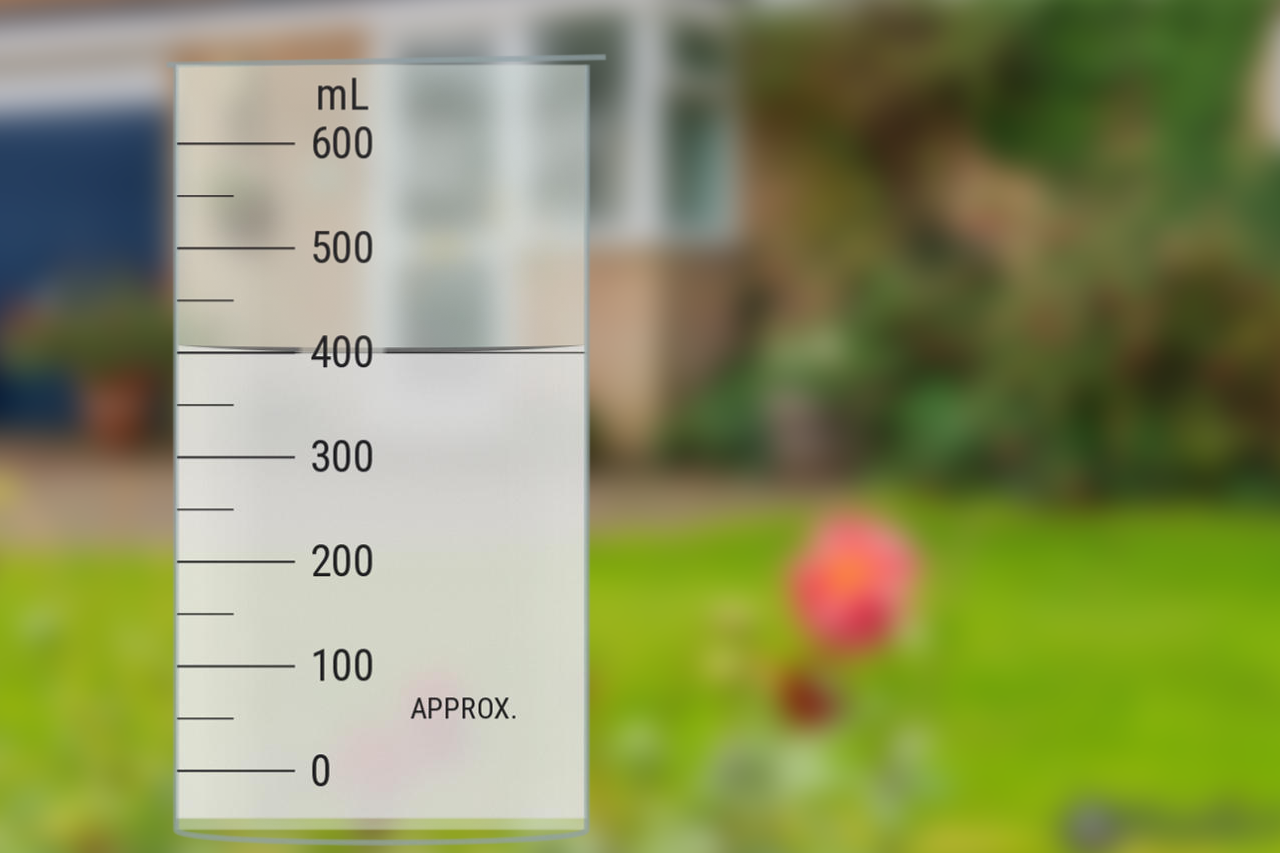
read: 400 mL
